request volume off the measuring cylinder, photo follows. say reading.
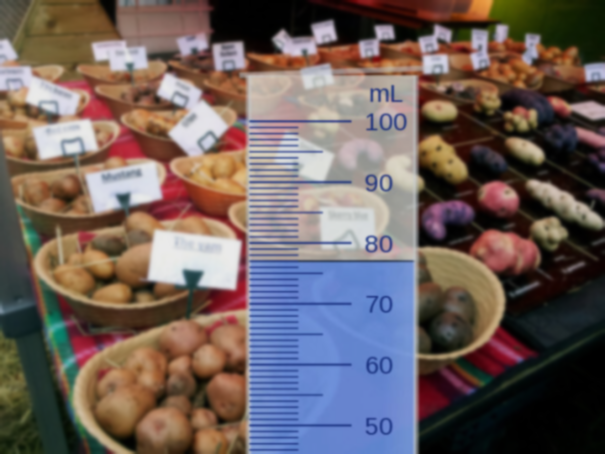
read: 77 mL
